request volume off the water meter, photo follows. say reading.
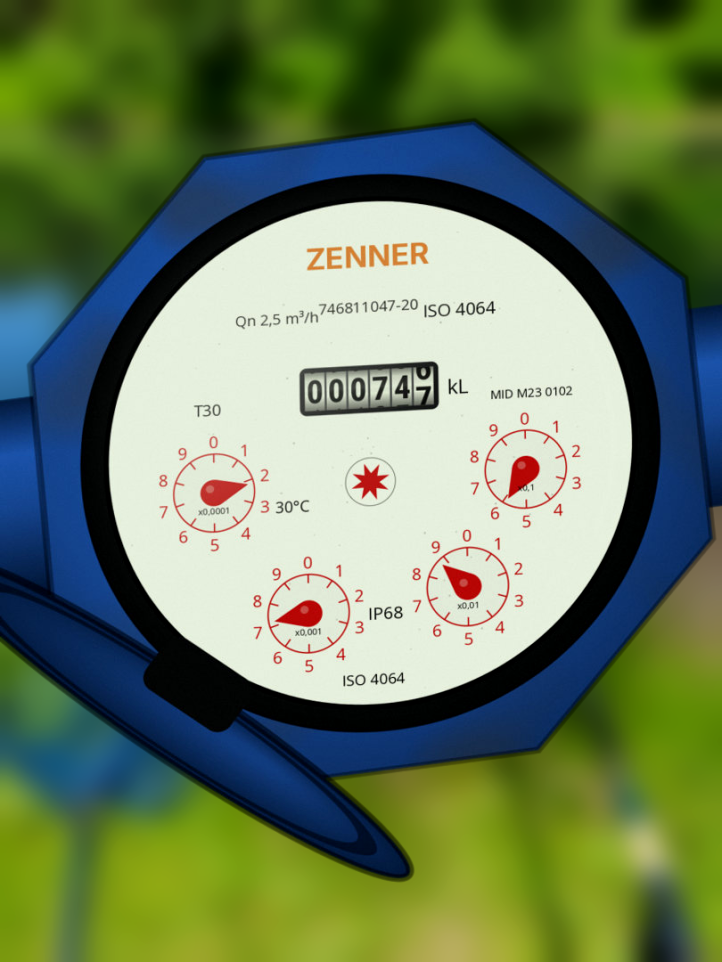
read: 746.5872 kL
